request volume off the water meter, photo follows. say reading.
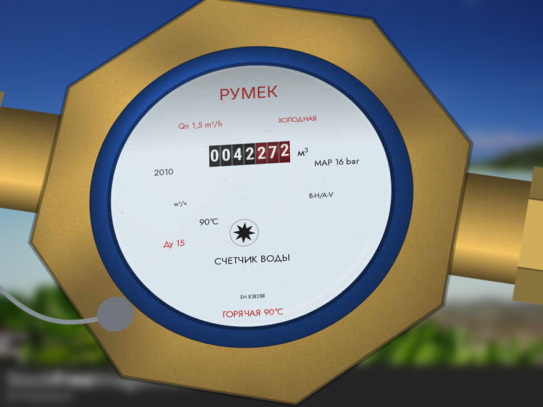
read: 42.272 m³
